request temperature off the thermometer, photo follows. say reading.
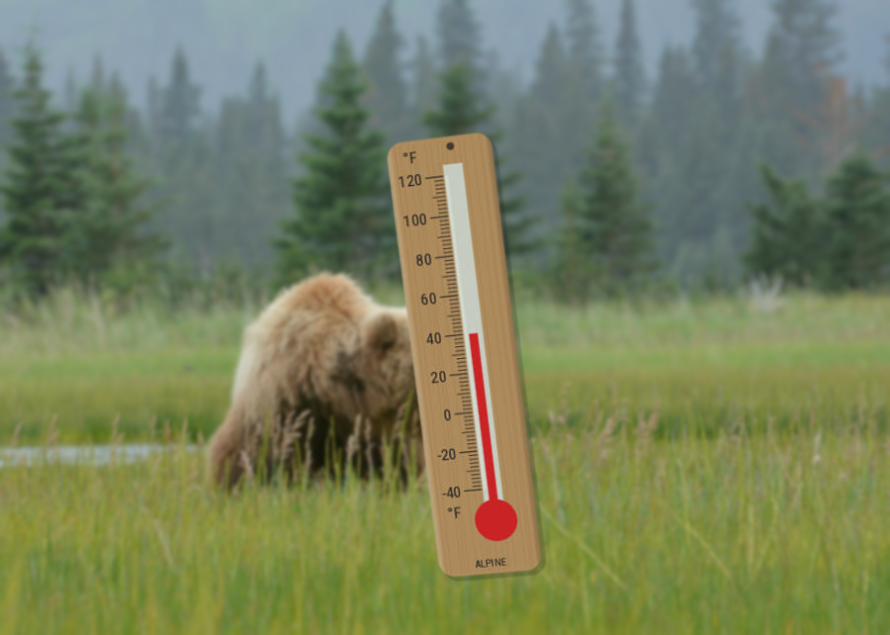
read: 40 °F
